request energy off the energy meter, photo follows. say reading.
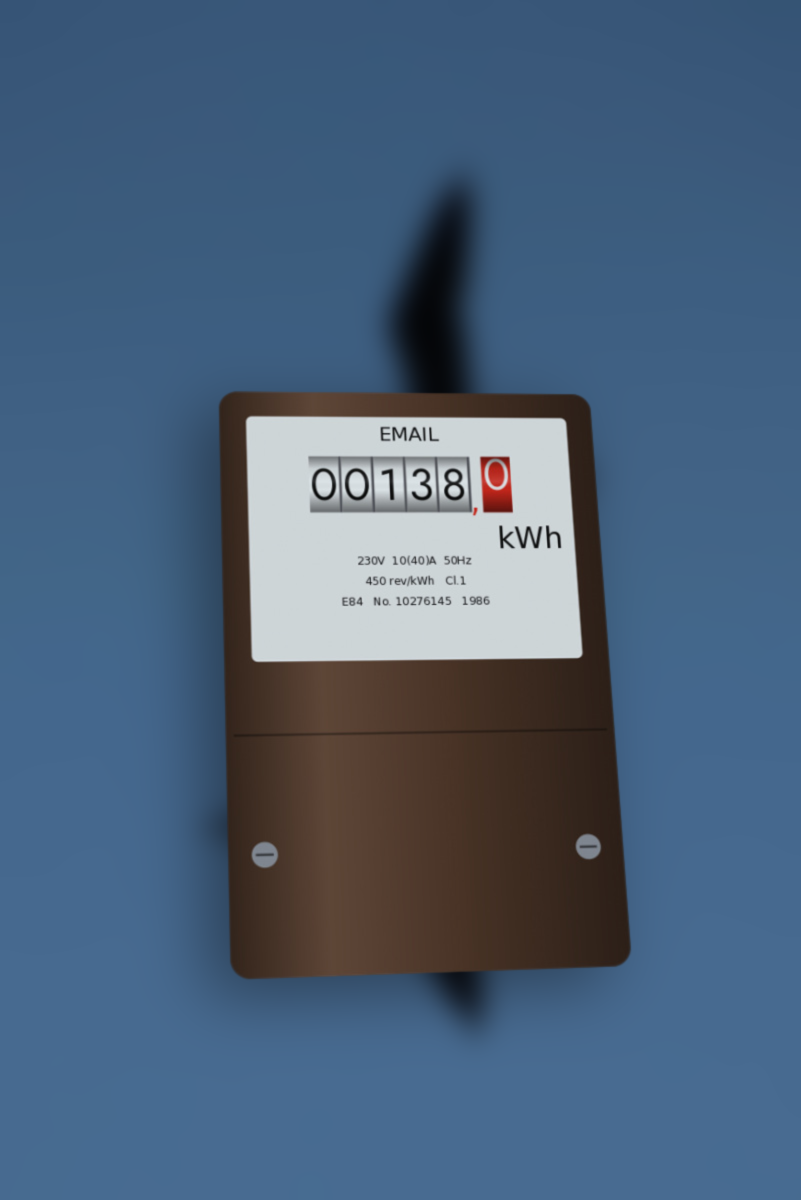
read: 138.0 kWh
